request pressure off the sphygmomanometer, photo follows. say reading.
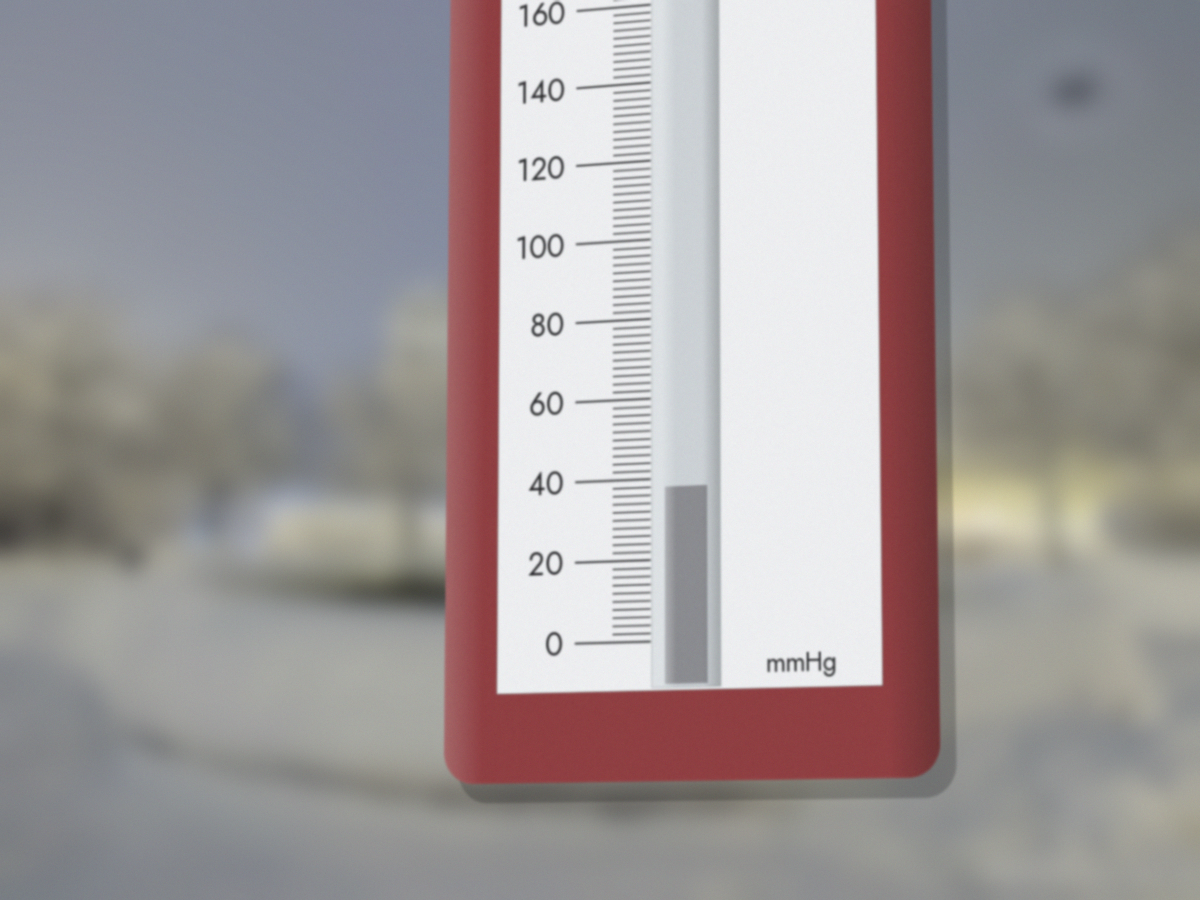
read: 38 mmHg
